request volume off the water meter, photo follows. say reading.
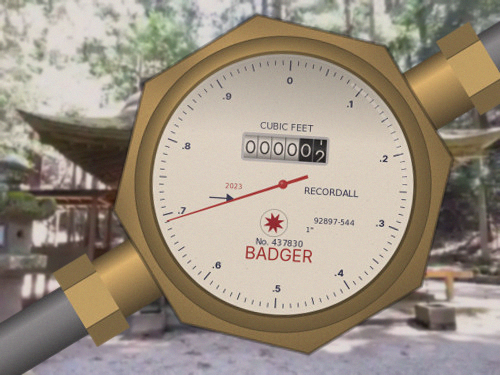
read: 1.69 ft³
